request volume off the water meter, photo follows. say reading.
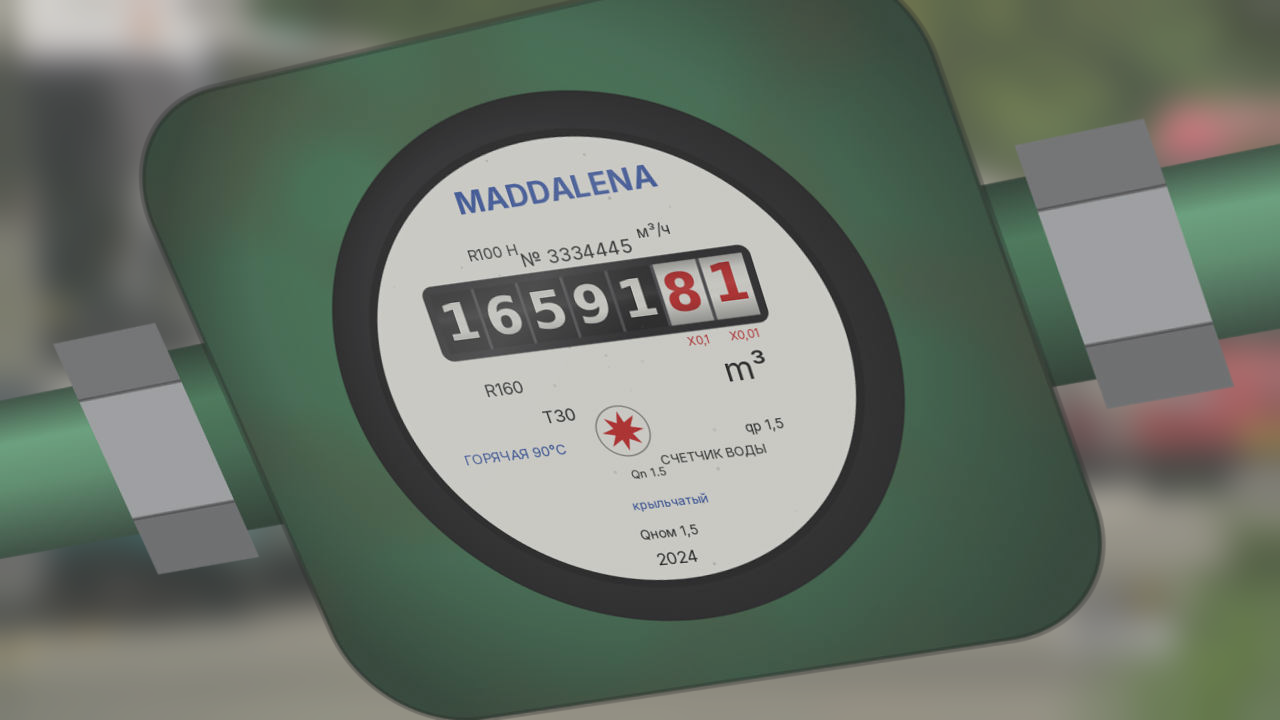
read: 16591.81 m³
